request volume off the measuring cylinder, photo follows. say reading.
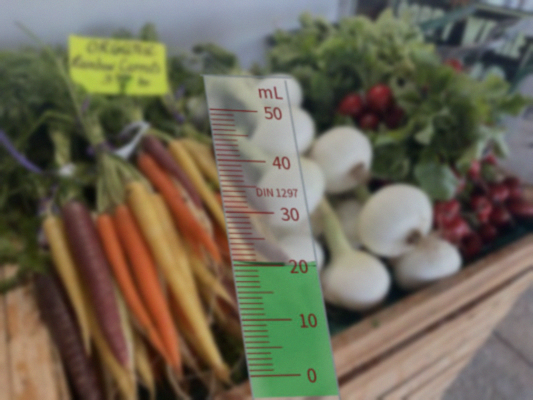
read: 20 mL
